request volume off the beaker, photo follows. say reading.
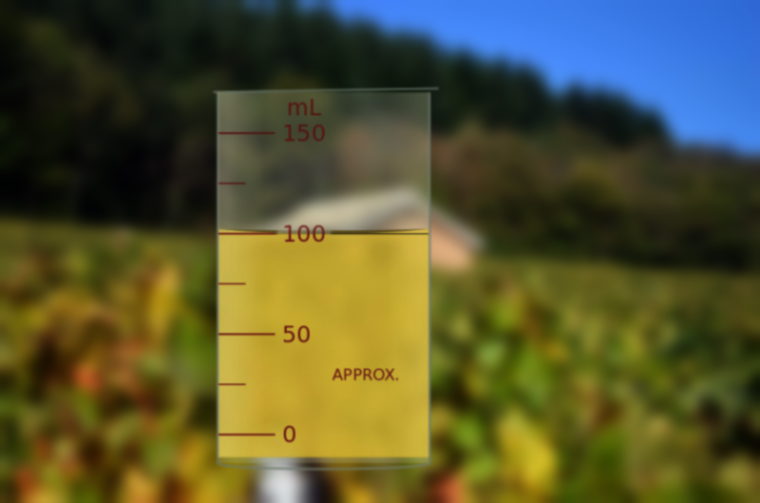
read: 100 mL
